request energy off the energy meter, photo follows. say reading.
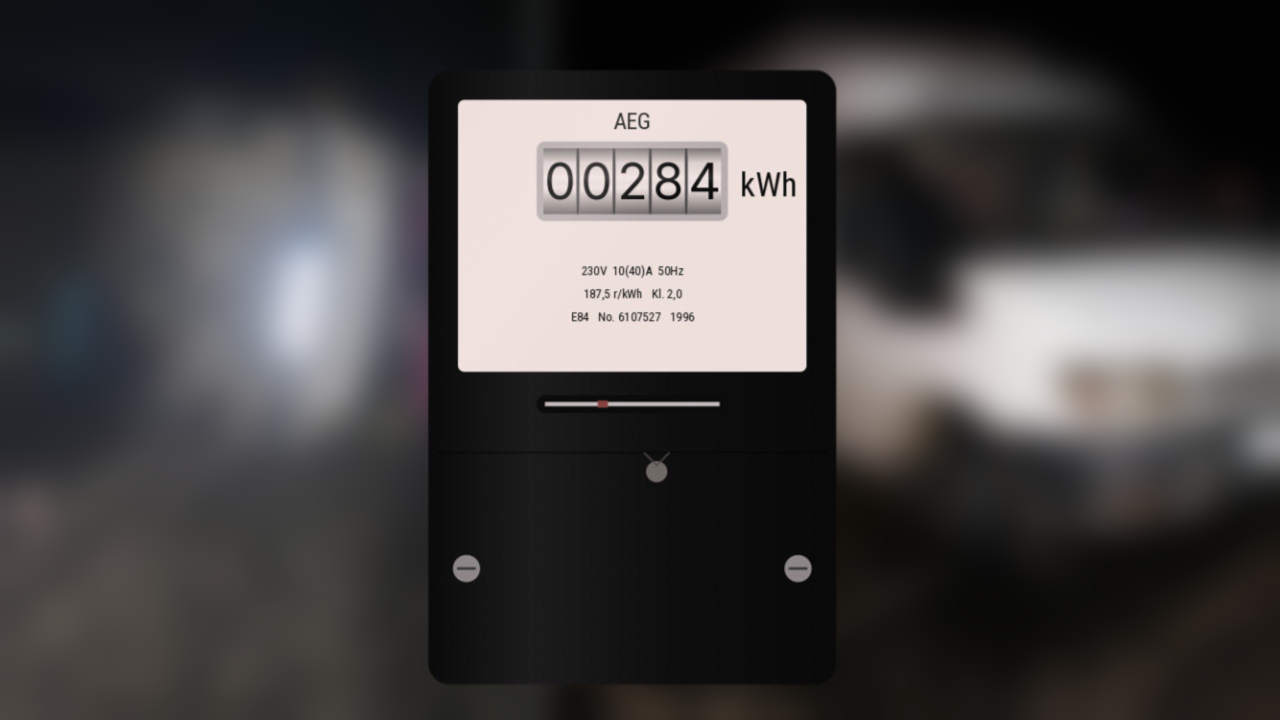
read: 284 kWh
